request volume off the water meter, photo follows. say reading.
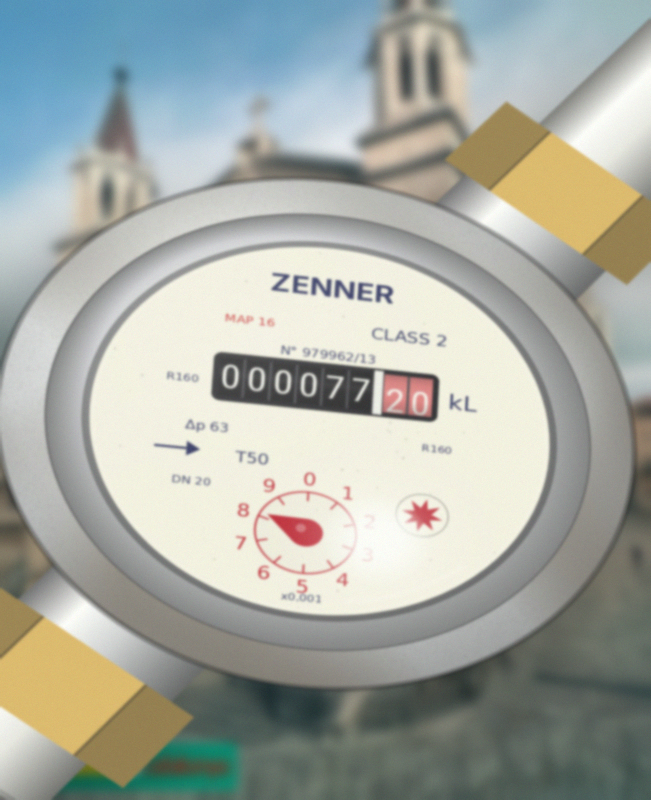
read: 77.198 kL
